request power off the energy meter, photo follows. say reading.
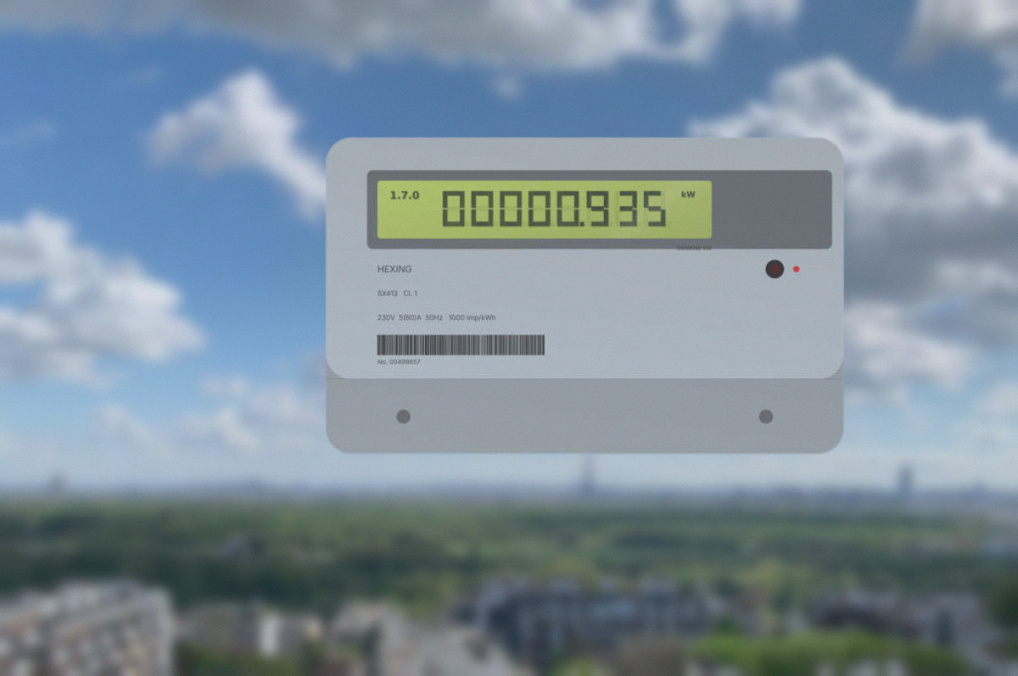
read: 0.935 kW
